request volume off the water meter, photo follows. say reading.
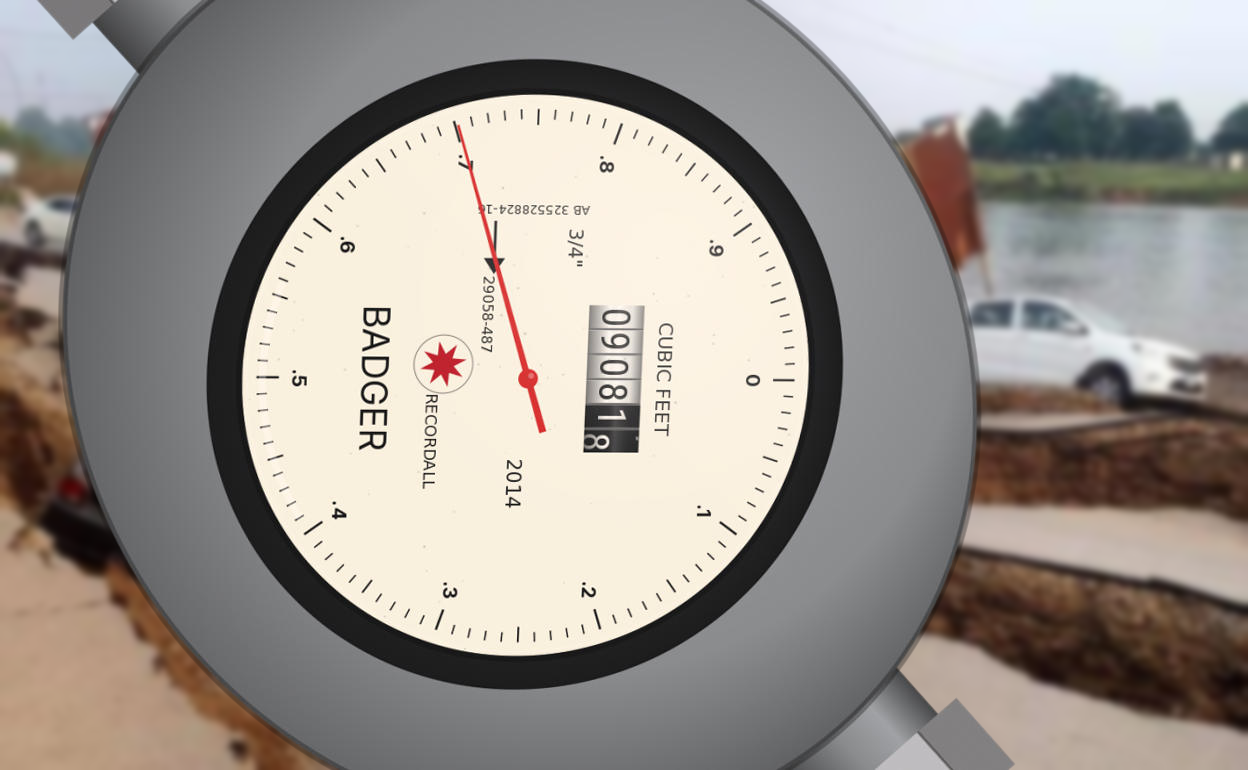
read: 90817.70 ft³
